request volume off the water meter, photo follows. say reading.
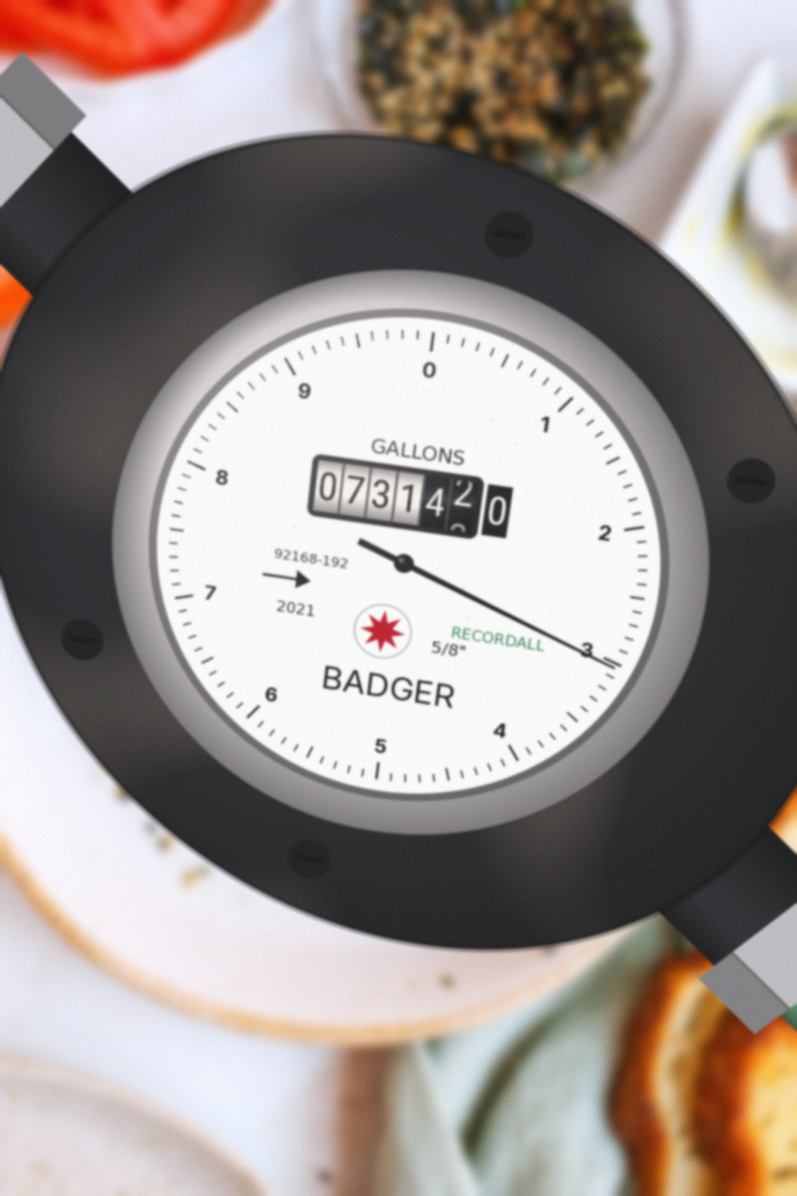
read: 731423.0 gal
